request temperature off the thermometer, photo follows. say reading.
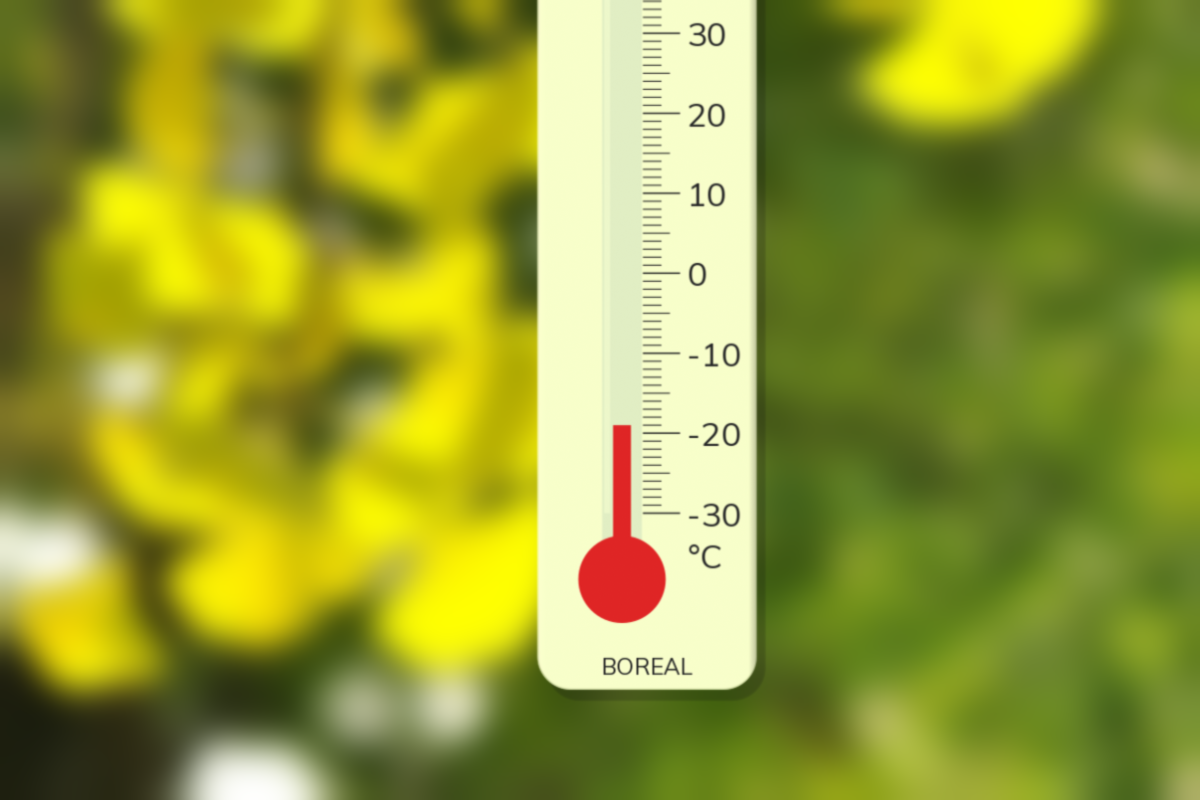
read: -19 °C
